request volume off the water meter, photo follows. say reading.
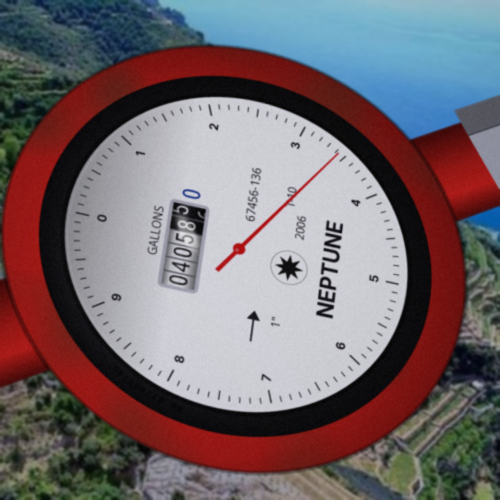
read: 405853.4 gal
